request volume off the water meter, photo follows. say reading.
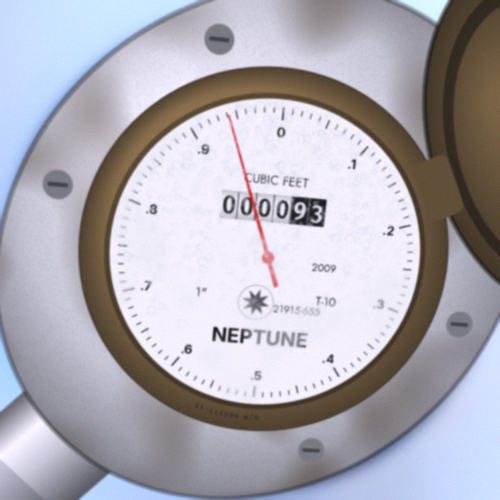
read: 92.94 ft³
